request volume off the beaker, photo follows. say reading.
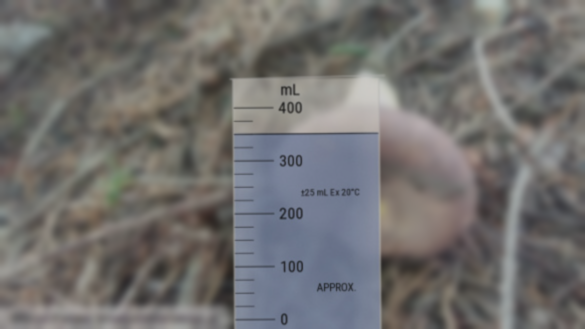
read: 350 mL
